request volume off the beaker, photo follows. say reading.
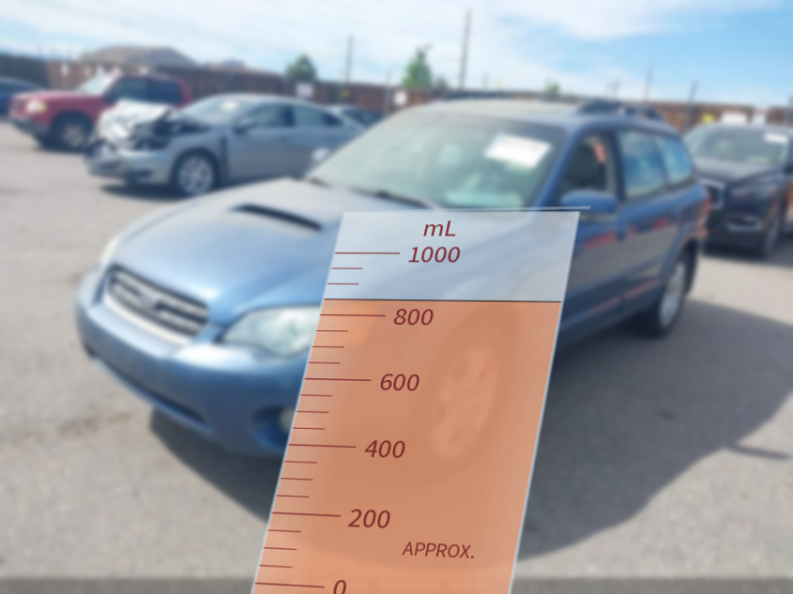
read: 850 mL
